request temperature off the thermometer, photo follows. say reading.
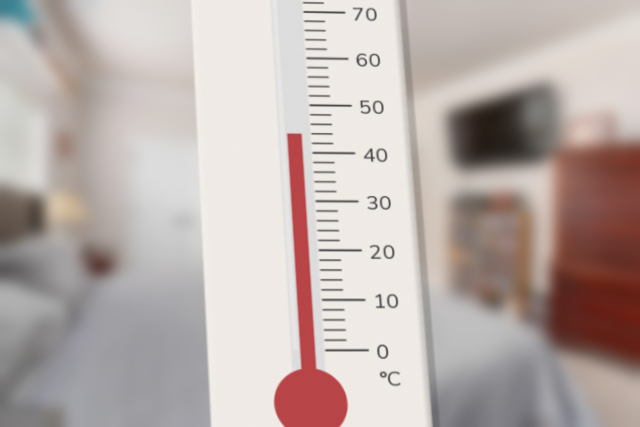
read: 44 °C
